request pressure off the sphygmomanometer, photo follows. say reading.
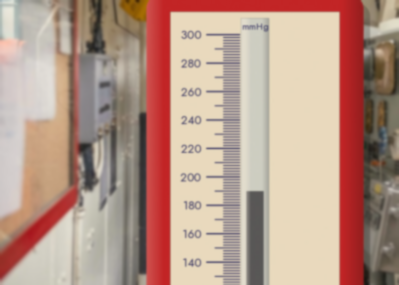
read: 190 mmHg
